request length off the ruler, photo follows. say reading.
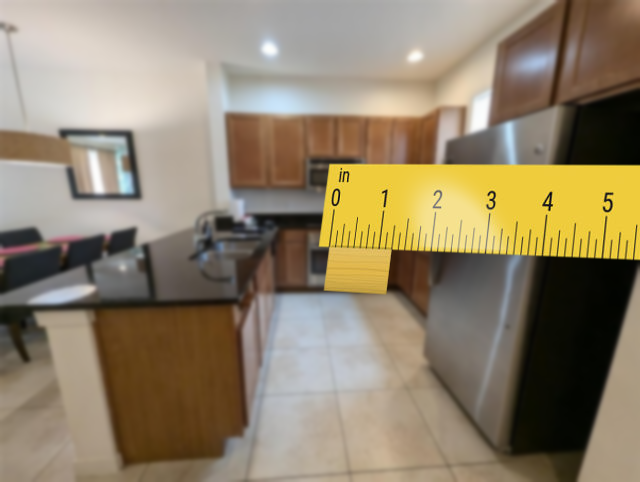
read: 1.25 in
